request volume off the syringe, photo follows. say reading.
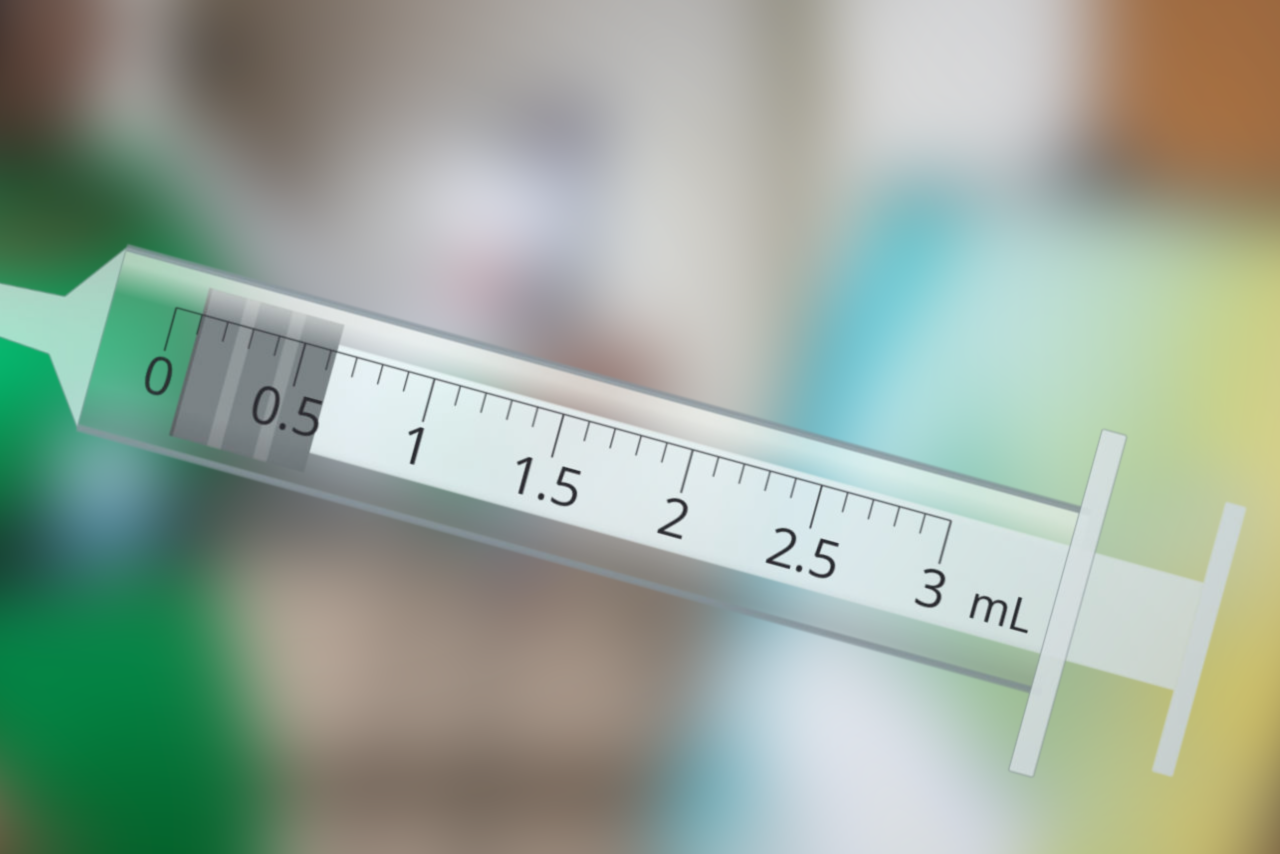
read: 0.1 mL
